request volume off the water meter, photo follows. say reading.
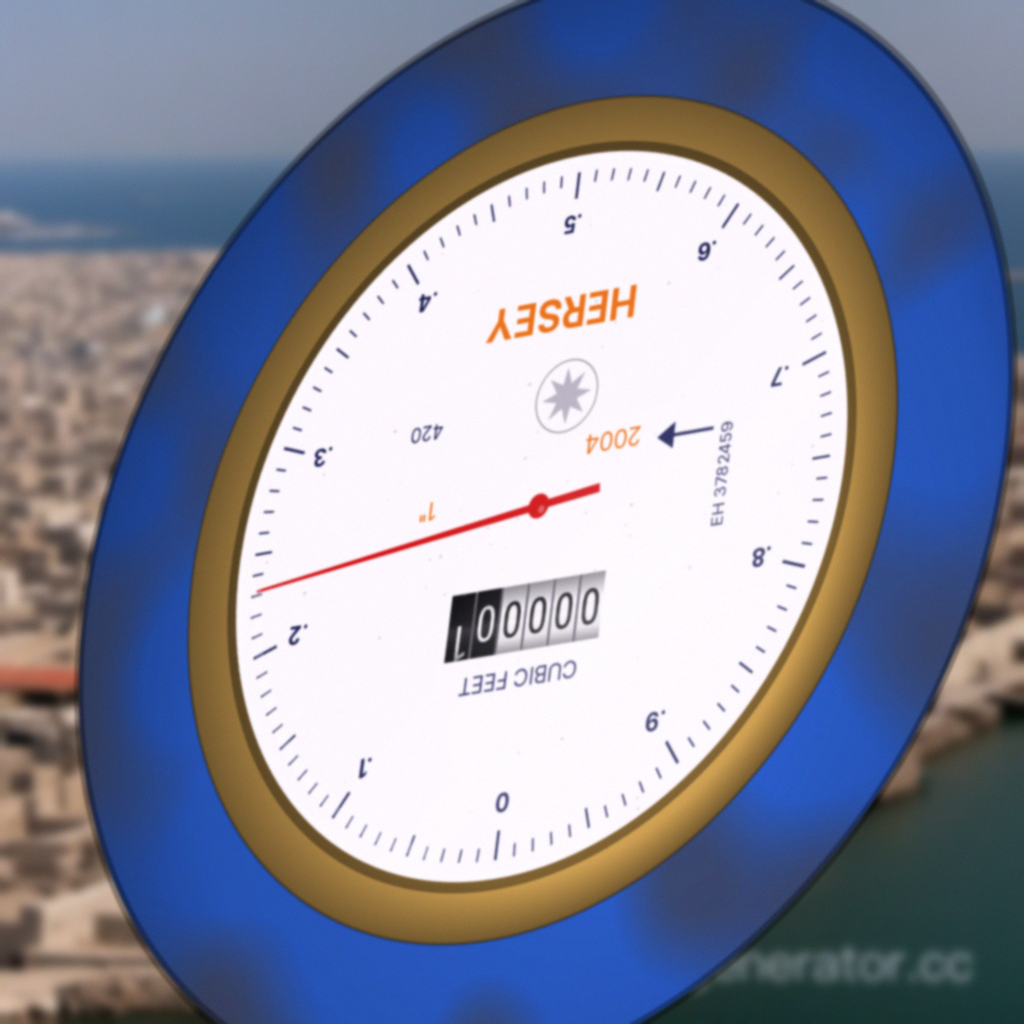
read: 1.23 ft³
